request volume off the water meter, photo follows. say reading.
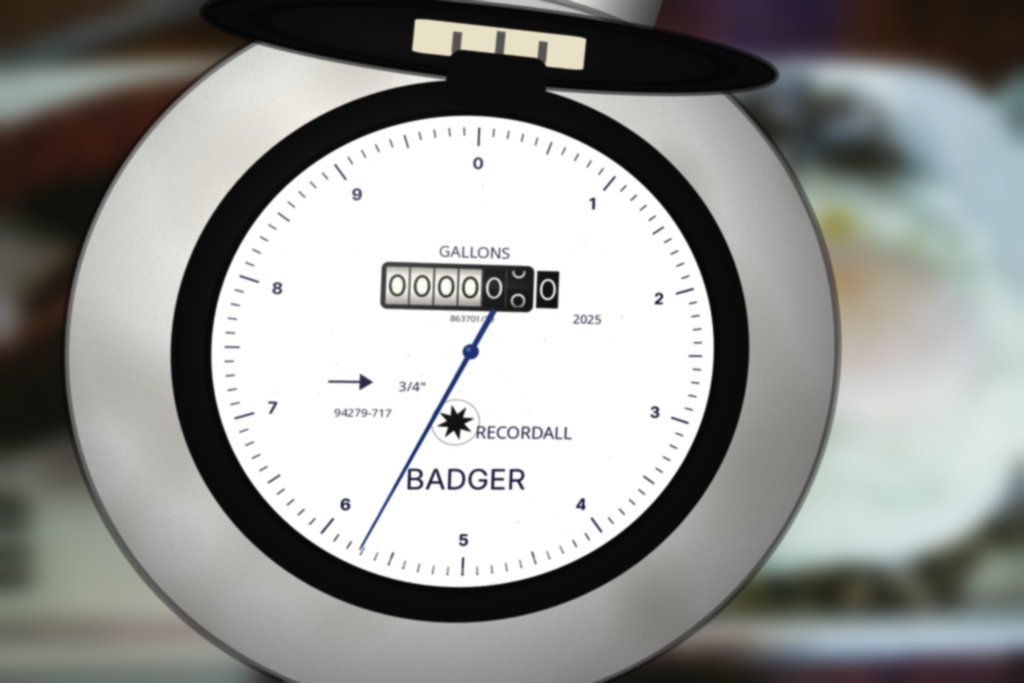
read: 85.7 gal
